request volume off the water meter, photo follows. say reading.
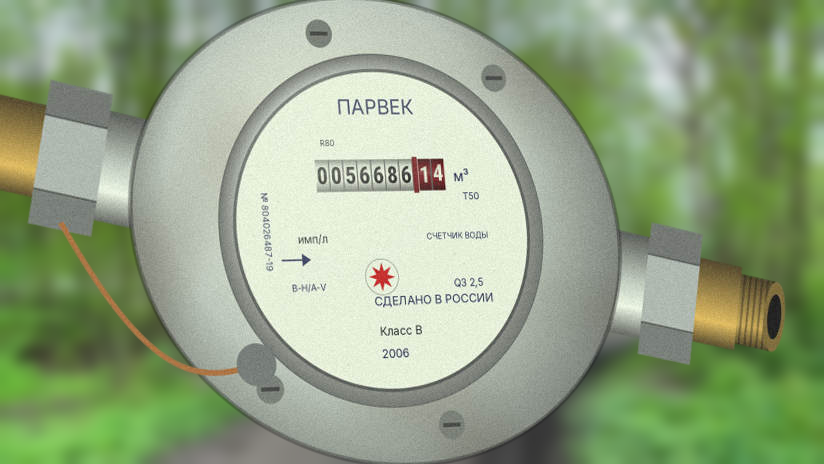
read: 56686.14 m³
